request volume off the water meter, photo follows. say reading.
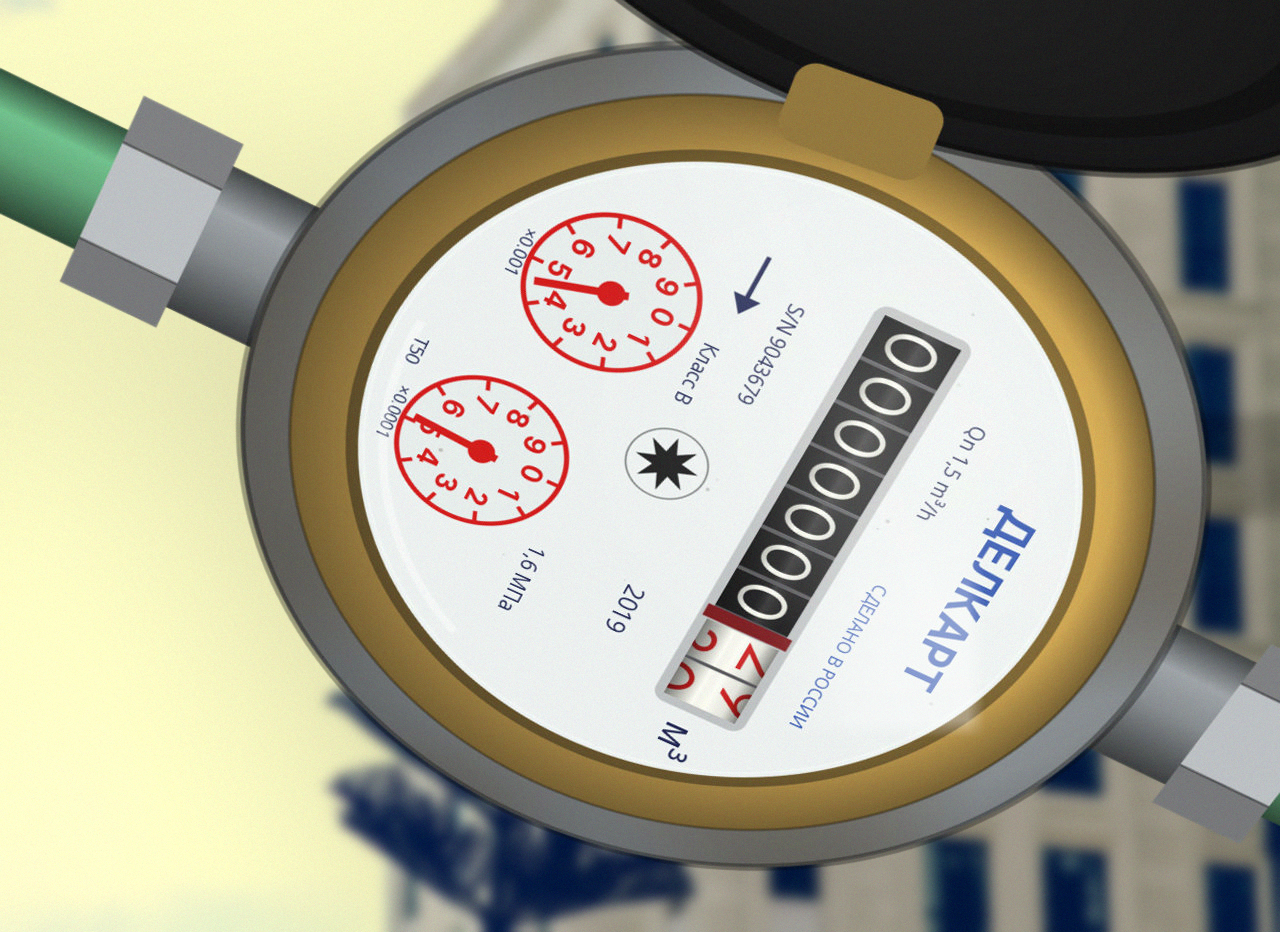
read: 0.2945 m³
